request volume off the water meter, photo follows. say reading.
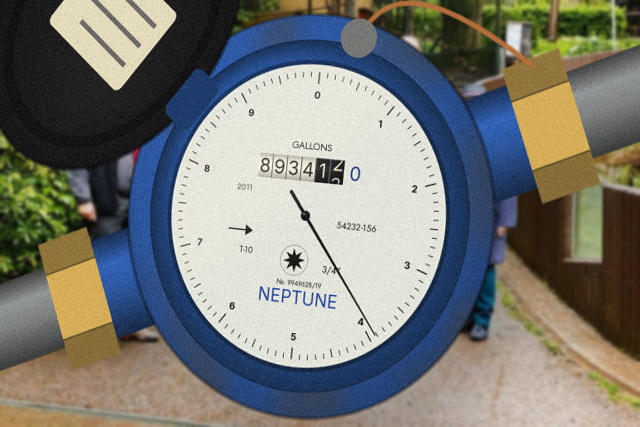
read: 8934123.9 gal
